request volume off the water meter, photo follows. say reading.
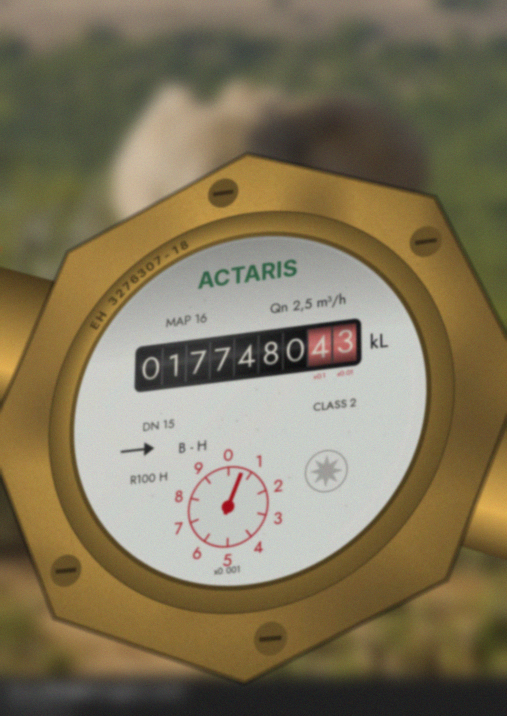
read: 177480.430 kL
